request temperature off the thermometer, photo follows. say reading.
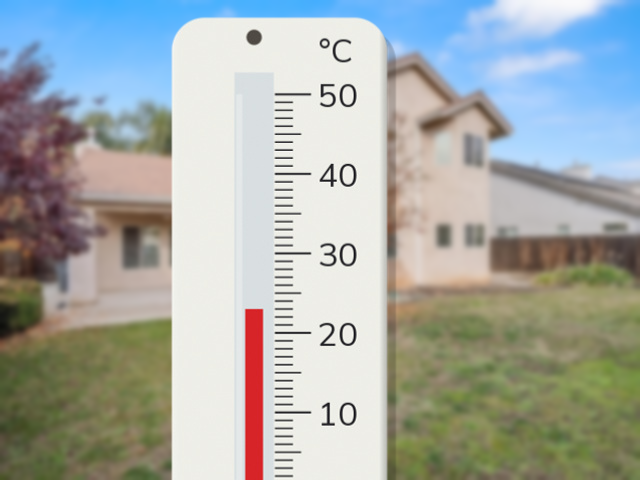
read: 23 °C
